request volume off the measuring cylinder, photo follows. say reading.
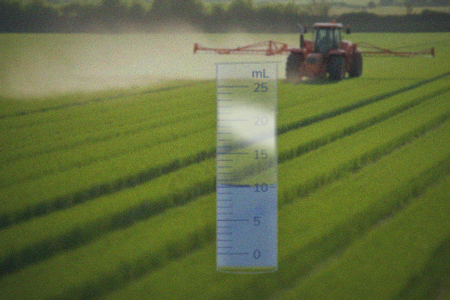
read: 10 mL
